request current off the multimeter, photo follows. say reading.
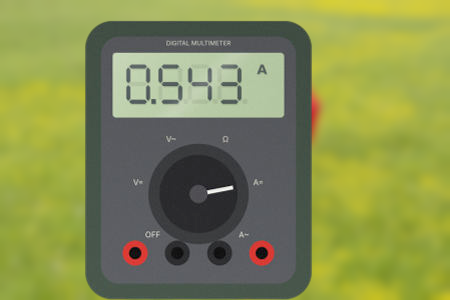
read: 0.543 A
